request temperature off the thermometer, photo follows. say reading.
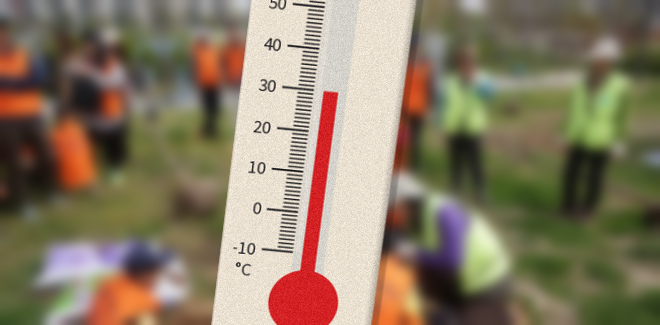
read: 30 °C
